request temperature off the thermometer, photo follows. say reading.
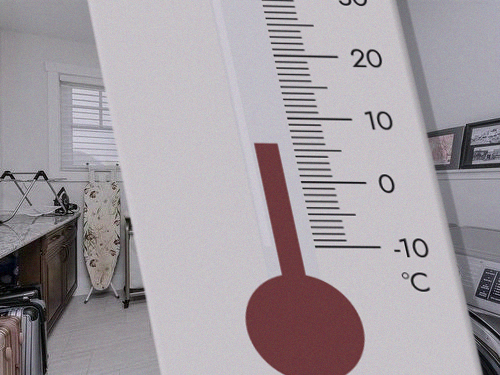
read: 6 °C
